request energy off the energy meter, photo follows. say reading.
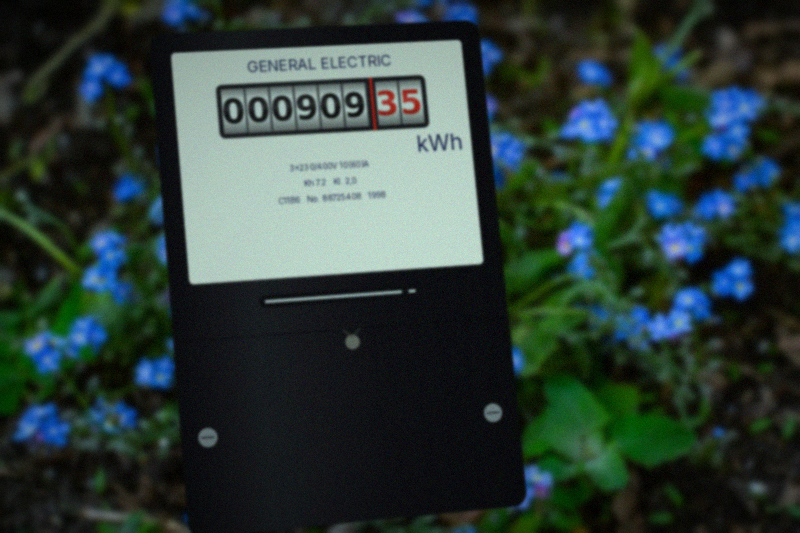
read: 909.35 kWh
